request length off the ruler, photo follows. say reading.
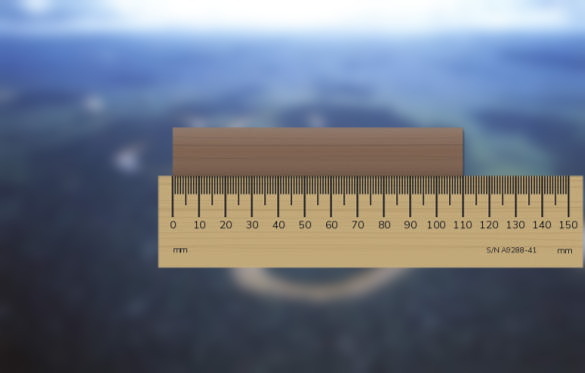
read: 110 mm
